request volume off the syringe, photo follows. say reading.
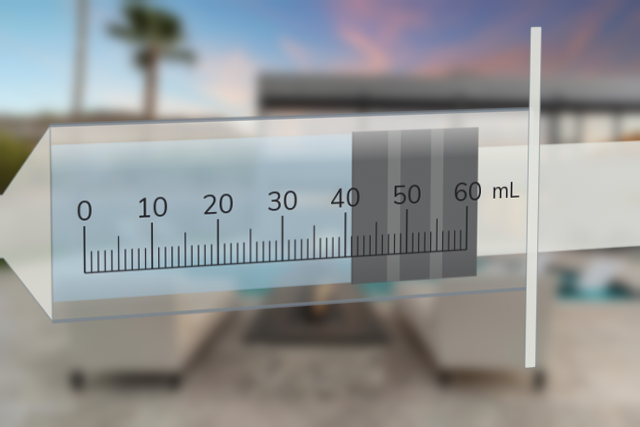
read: 41 mL
